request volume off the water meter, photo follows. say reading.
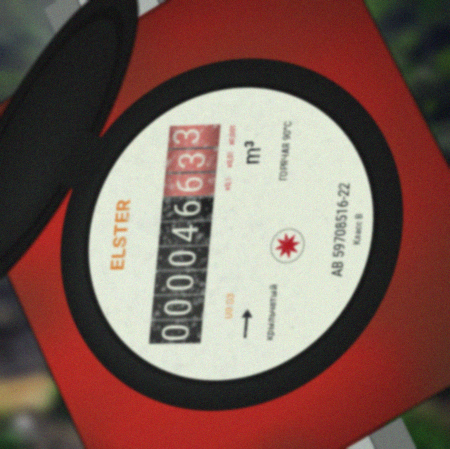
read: 46.633 m³
